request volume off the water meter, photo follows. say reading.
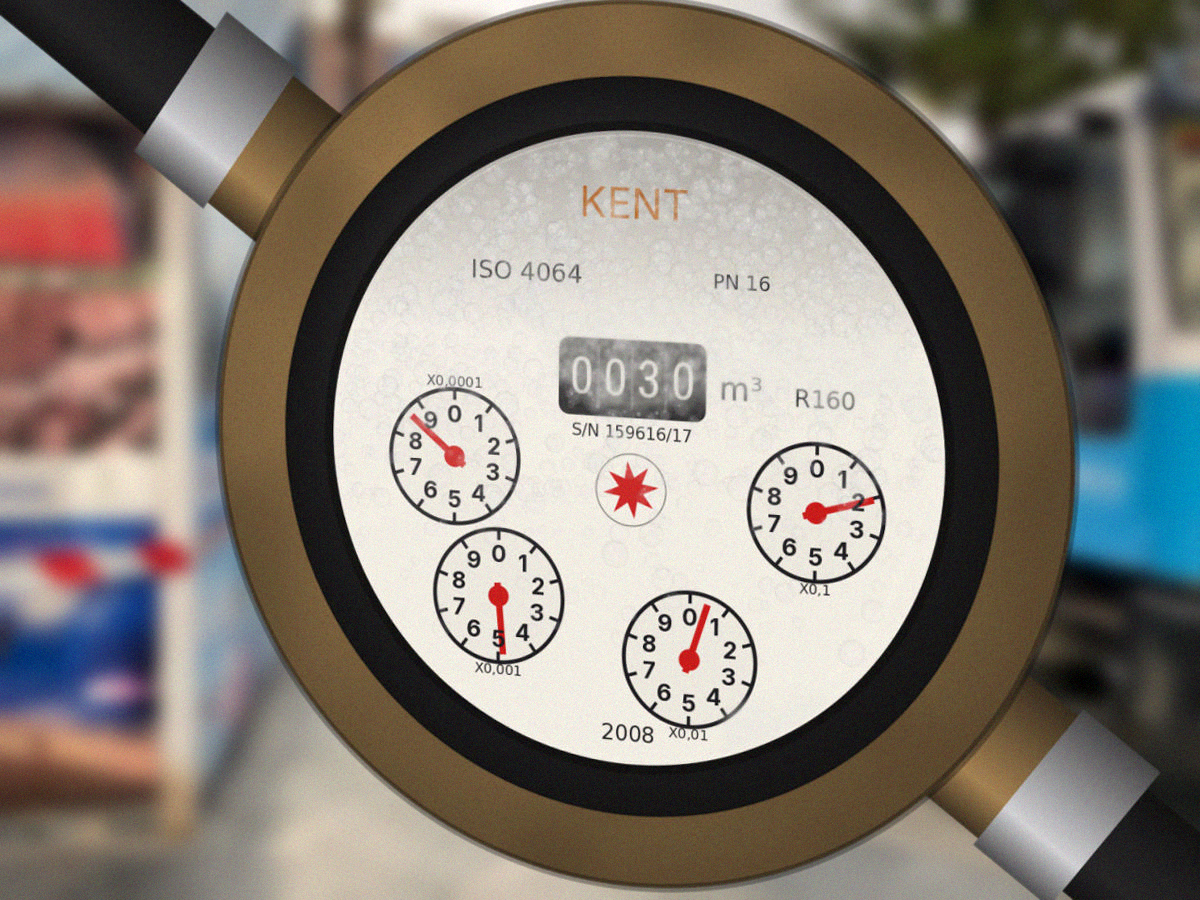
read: 30.2048 m³
